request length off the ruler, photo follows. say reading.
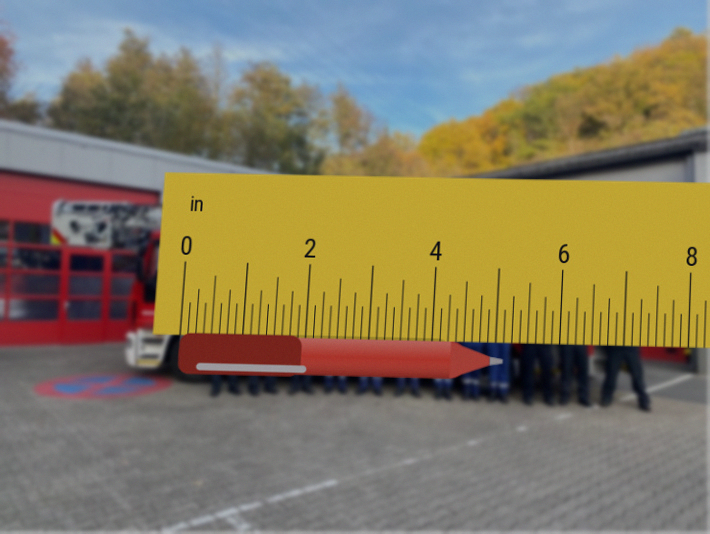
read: 5.125 in
